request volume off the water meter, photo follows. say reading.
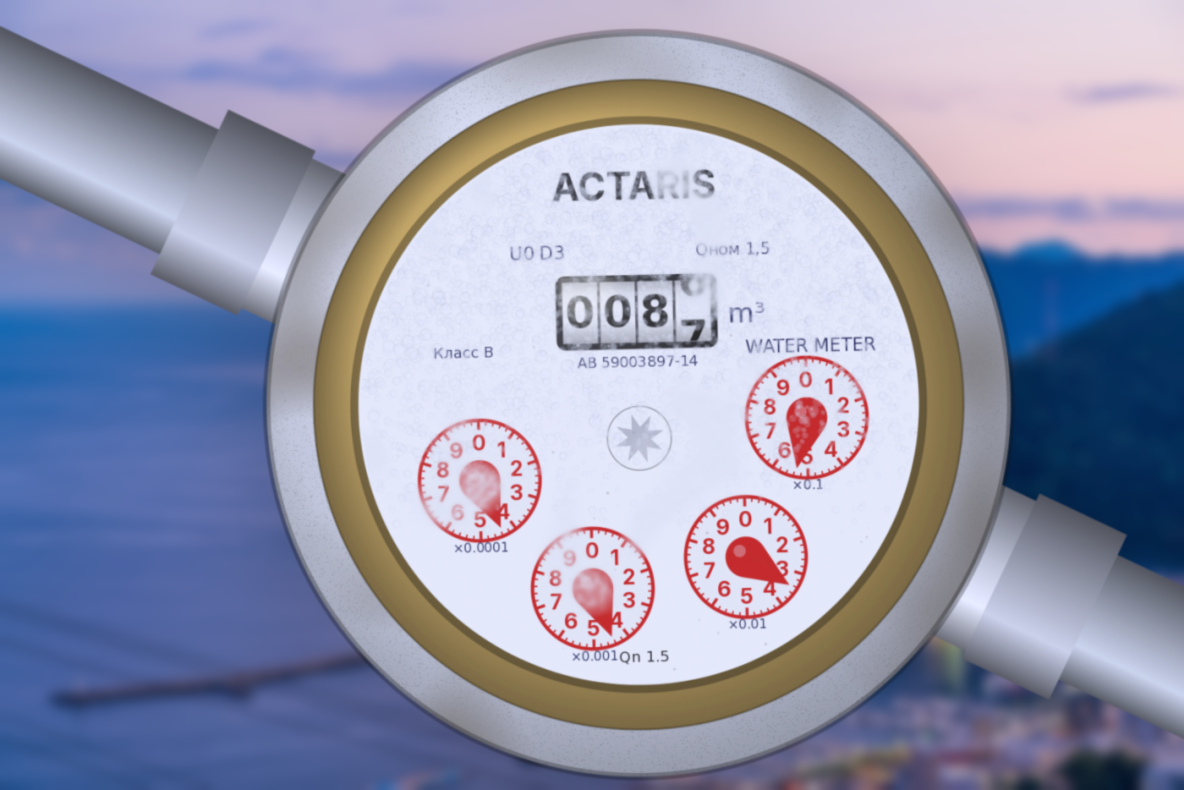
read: 86.5344 m³
